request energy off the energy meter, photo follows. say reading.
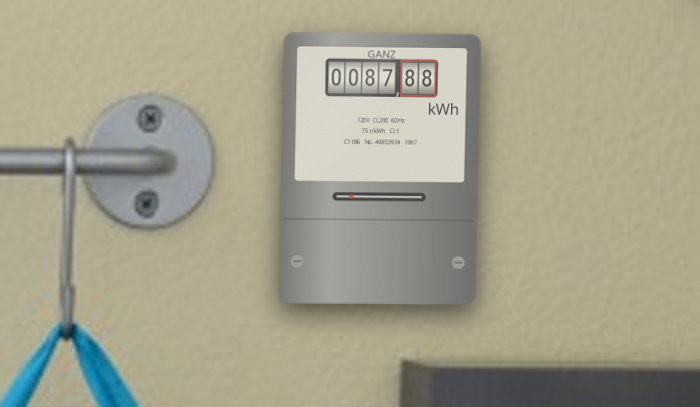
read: 87.88 kWh
